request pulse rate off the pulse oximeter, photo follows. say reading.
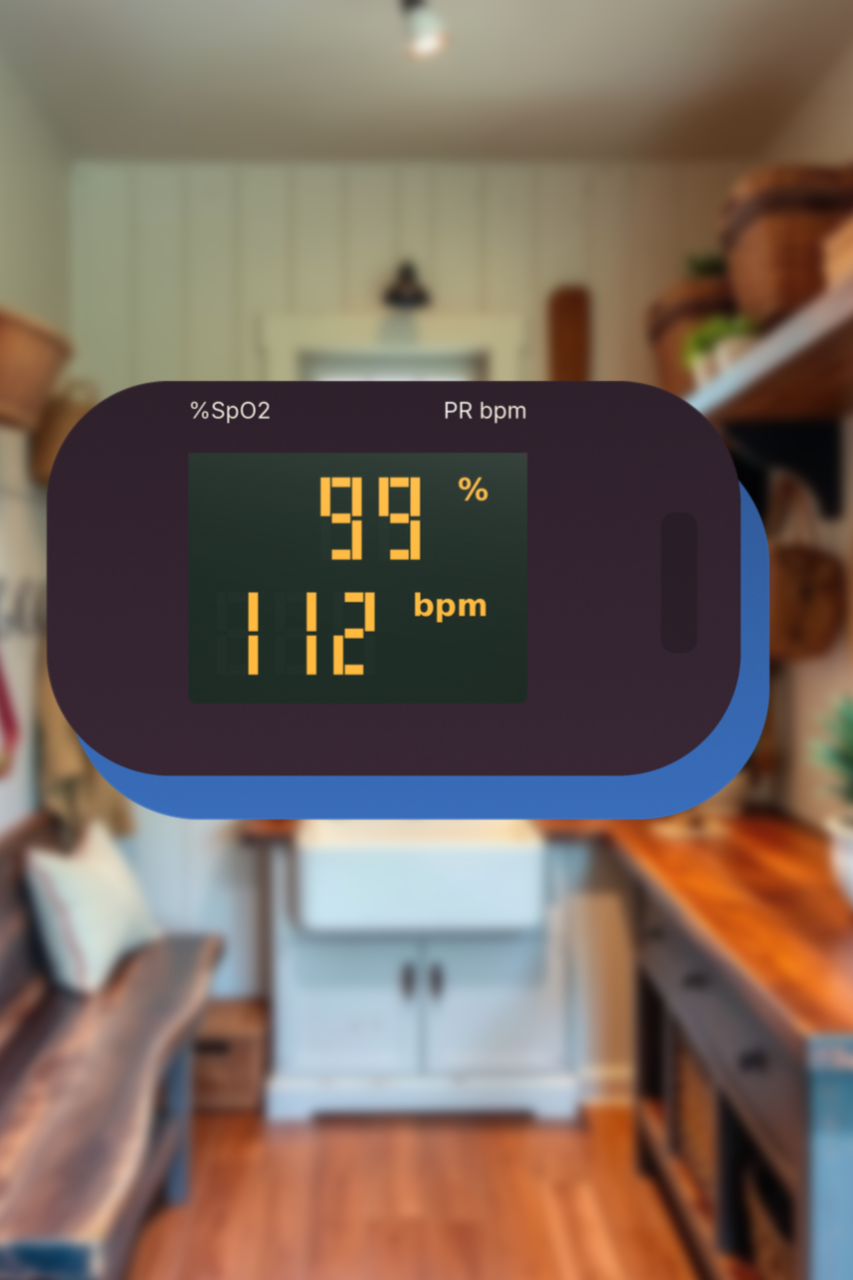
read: 112 bpm
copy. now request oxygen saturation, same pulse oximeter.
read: 99 %
